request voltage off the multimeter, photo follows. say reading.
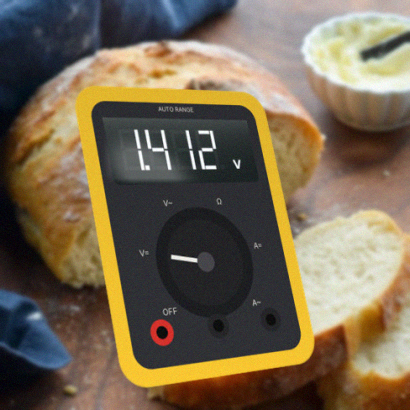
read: 1.412 V
